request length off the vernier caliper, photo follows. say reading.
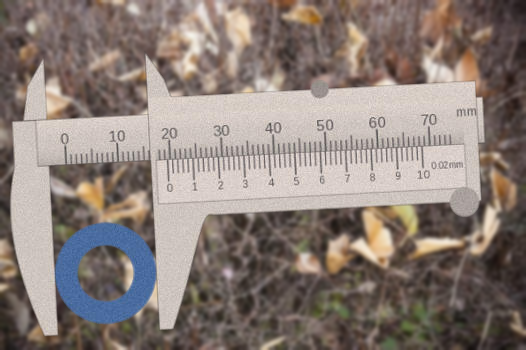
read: 19.5 mm
